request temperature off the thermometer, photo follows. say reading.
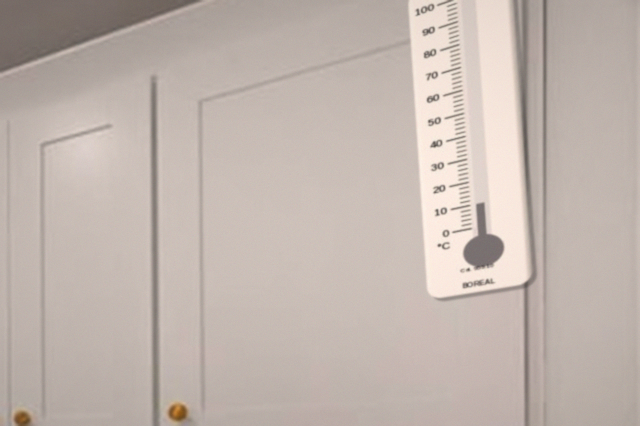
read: 10 °C
